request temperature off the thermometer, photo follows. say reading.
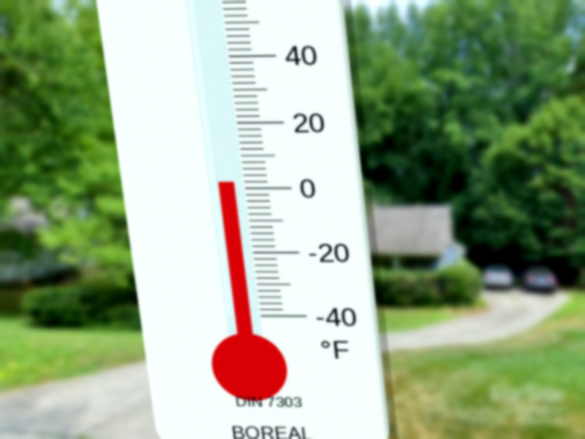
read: 2 °F
